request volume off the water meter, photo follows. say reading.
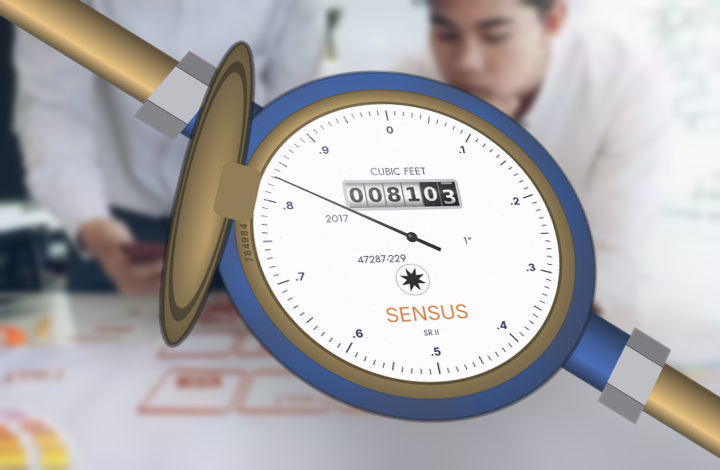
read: 8102.83 ft³
